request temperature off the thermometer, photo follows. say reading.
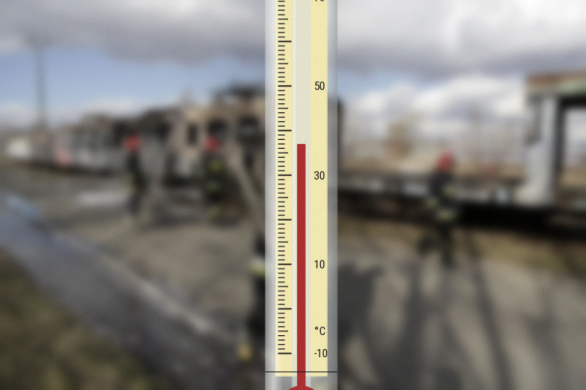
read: 37 °C
